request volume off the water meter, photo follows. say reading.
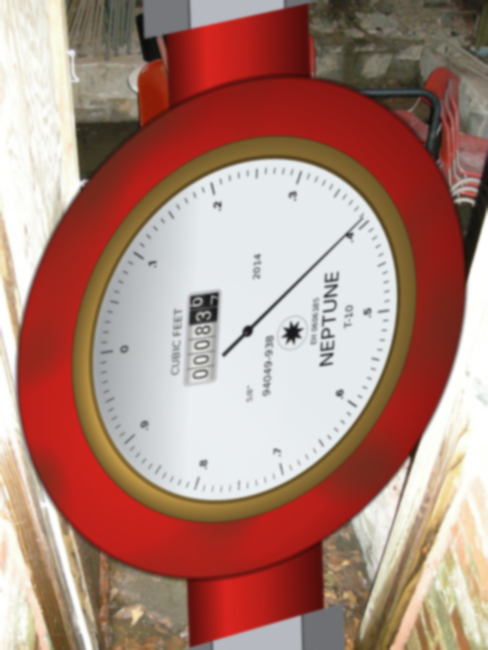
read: 836.39 ft³
